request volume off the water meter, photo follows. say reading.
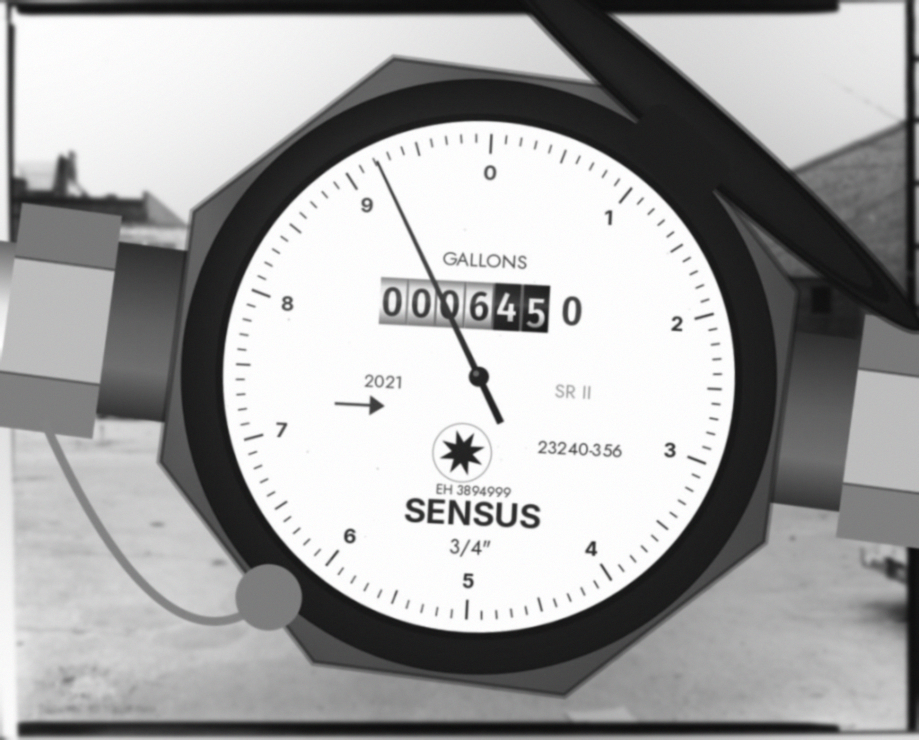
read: 6449.2 gal
